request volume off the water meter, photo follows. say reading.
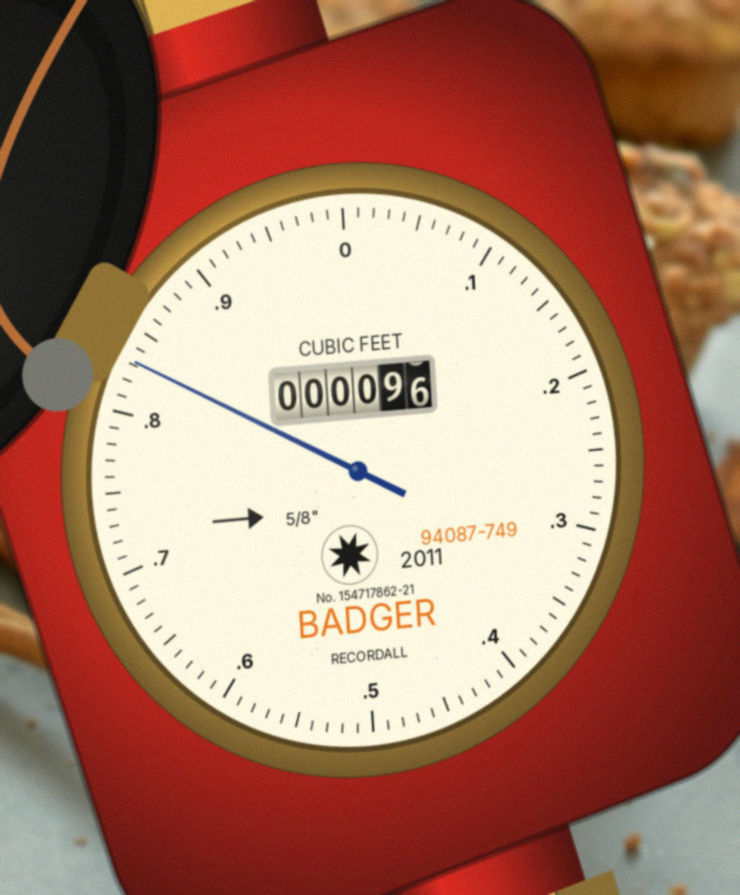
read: 95.83 ft³
